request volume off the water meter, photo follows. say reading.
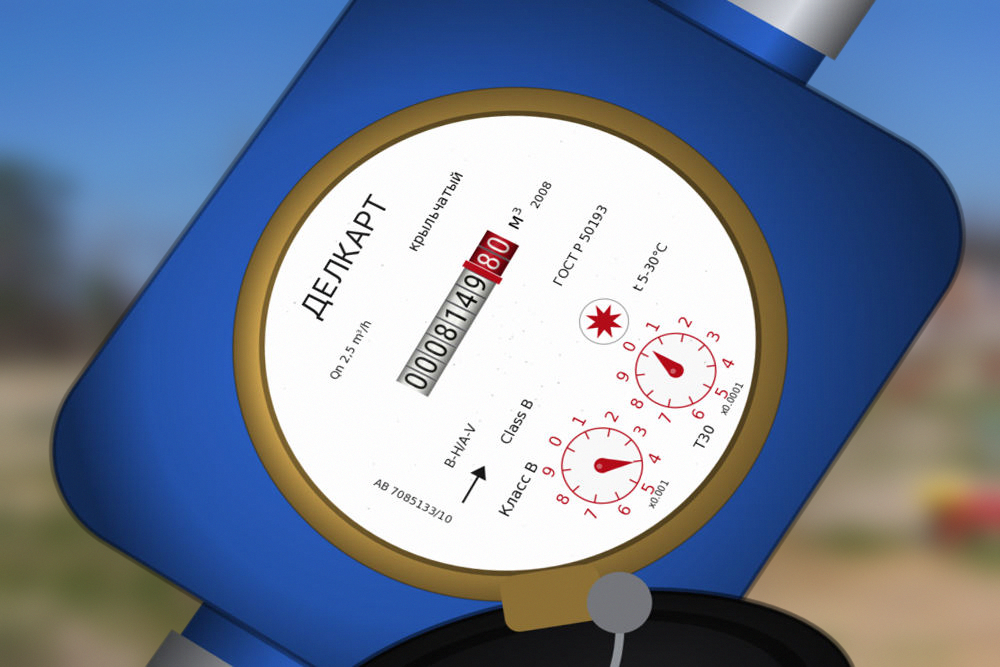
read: 8149.8040 m³
